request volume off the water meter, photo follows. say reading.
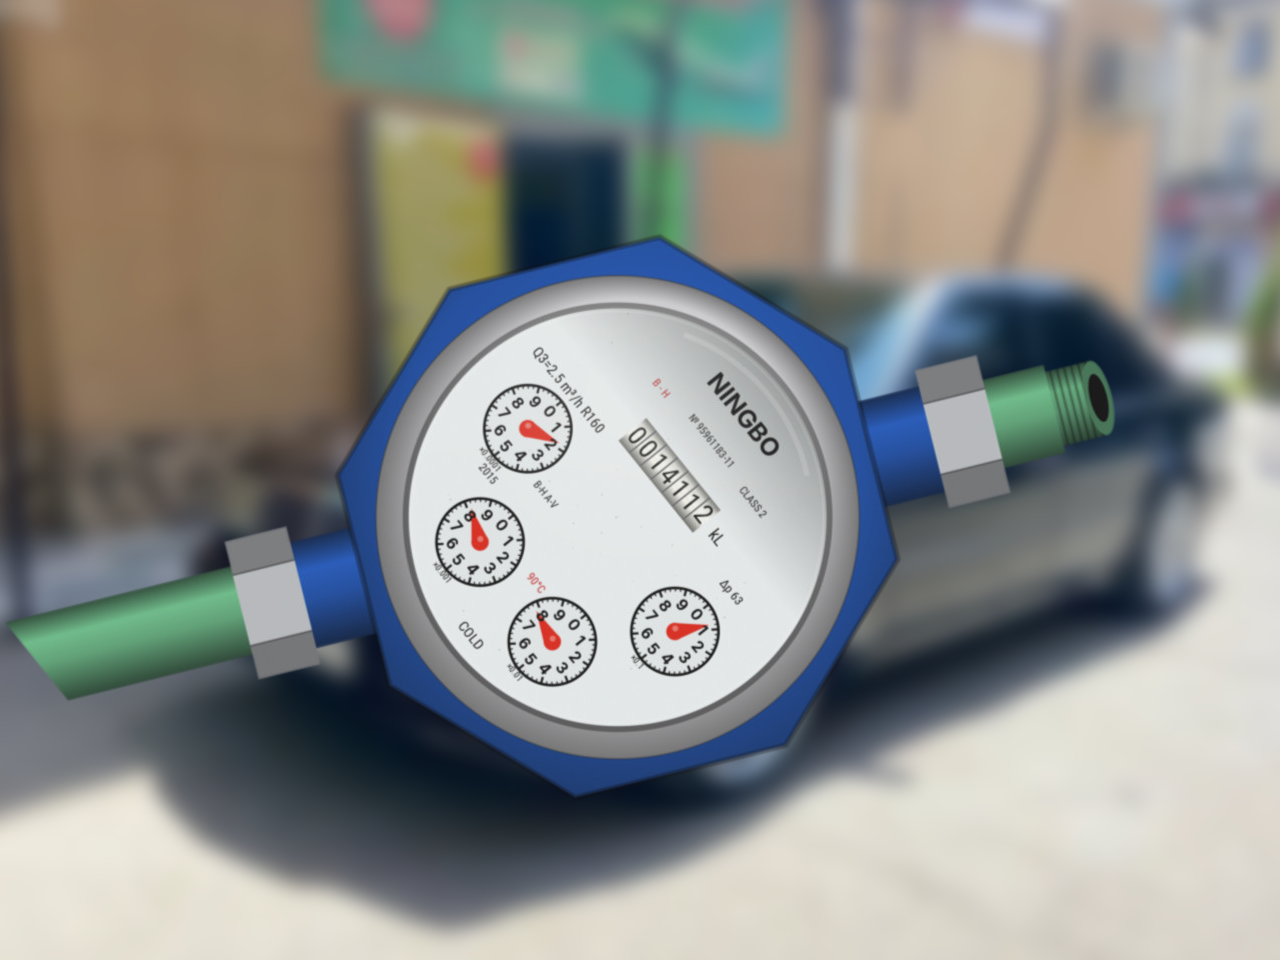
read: 14112.0781 kL
